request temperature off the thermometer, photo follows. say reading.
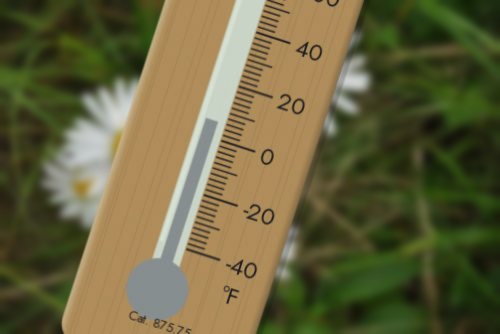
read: 6 °F
